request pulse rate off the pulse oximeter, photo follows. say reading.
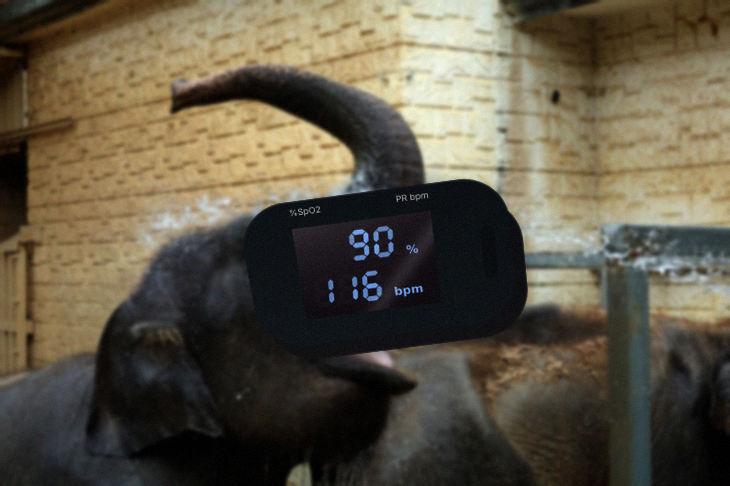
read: 116 bpm
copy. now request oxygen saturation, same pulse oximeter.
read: 90 %
